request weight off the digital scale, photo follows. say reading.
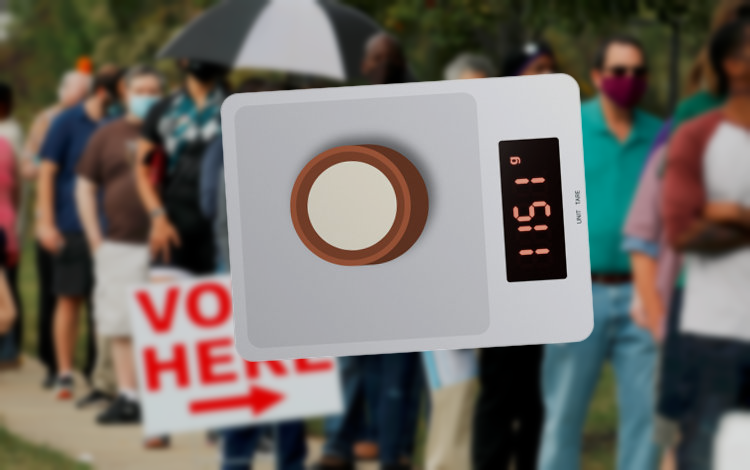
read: 1151 g
